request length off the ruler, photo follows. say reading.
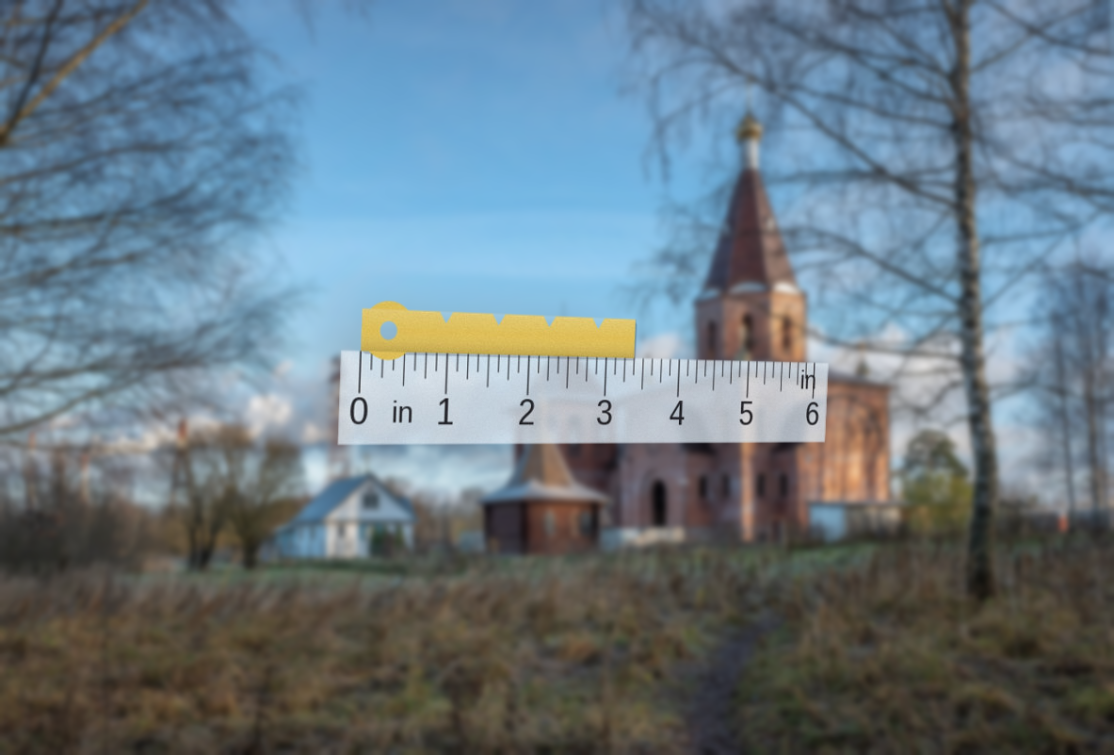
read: 3.375 in
